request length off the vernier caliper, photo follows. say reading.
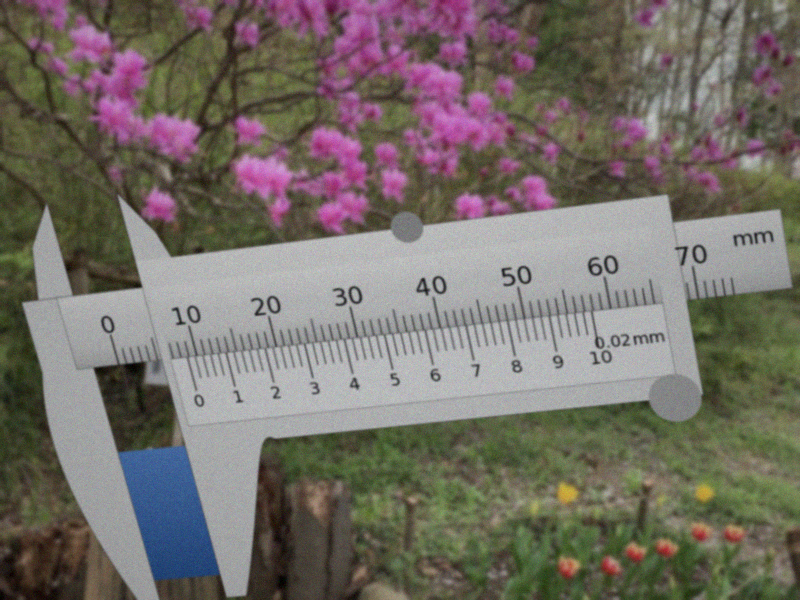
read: 8.8 mm
